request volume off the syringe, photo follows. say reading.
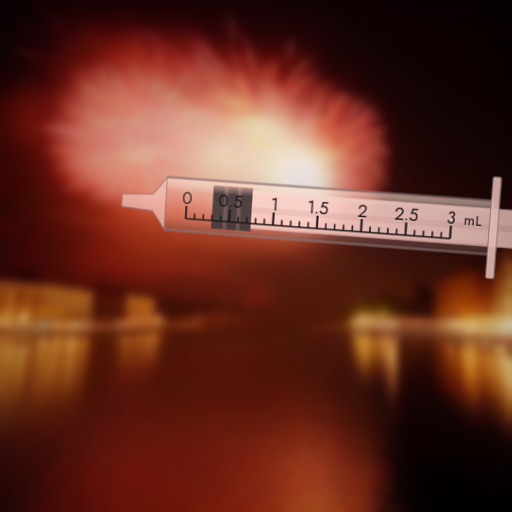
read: 0.3 mL
